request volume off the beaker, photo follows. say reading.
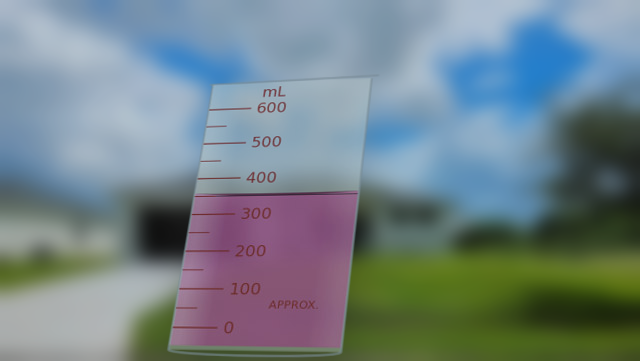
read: 350 mL
